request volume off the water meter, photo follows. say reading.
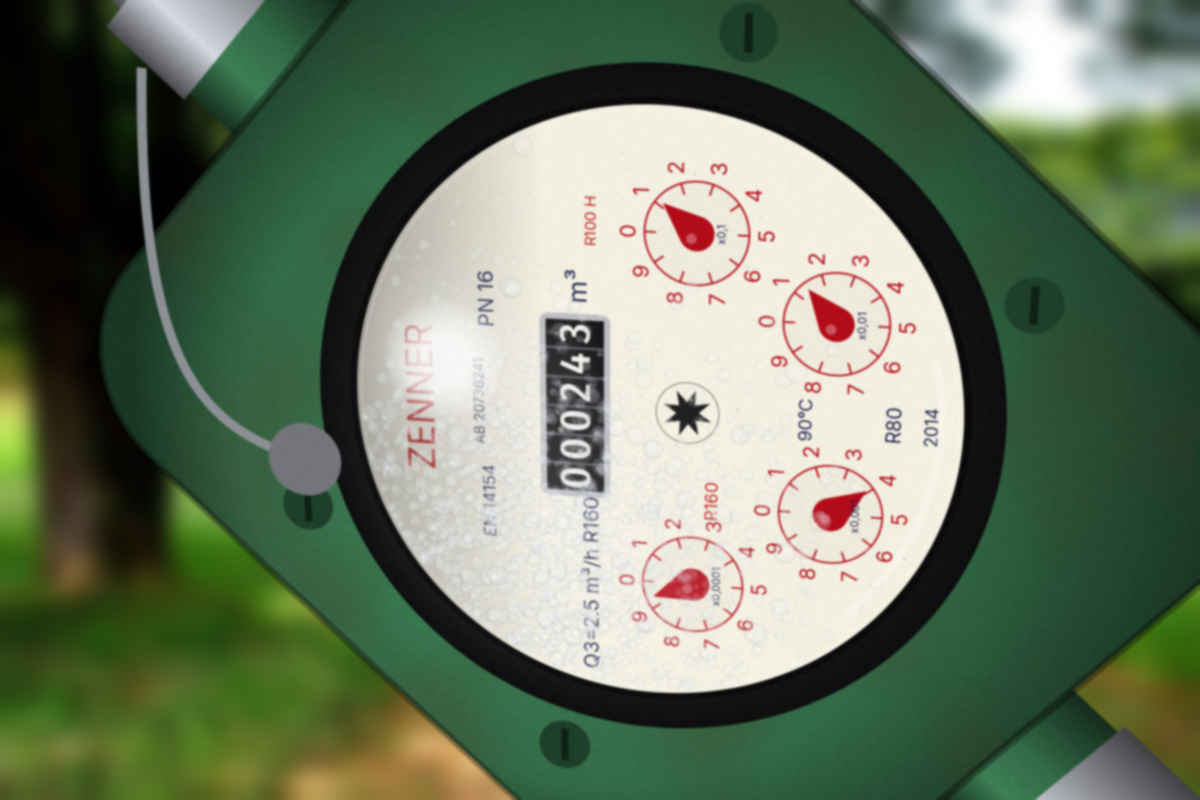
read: 243.1139 m³
